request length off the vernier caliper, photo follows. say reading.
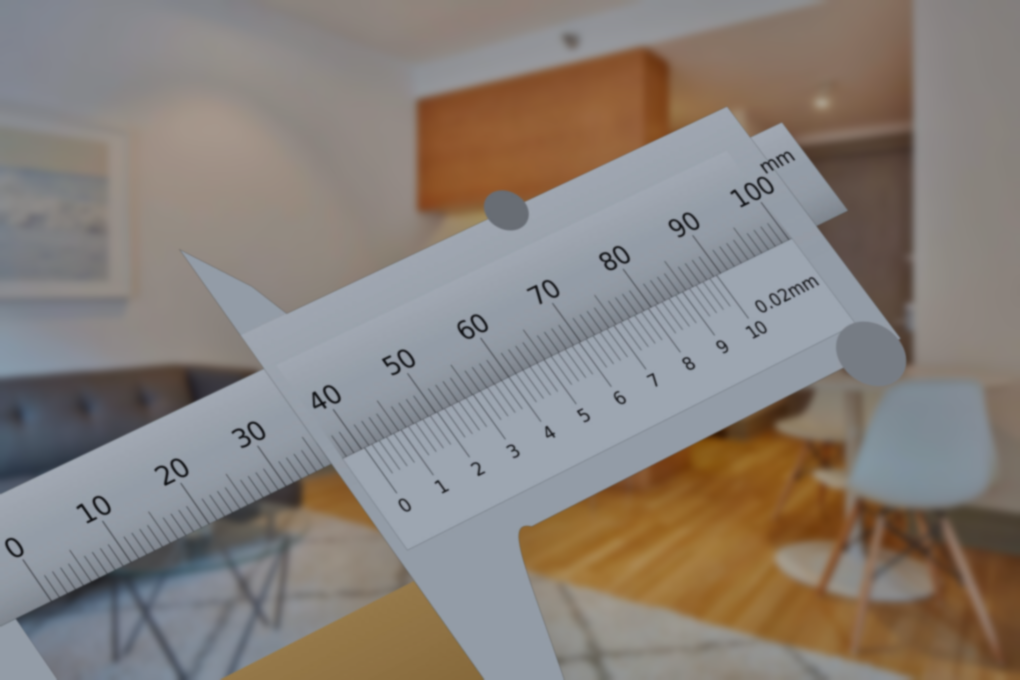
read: 40.4 mm
